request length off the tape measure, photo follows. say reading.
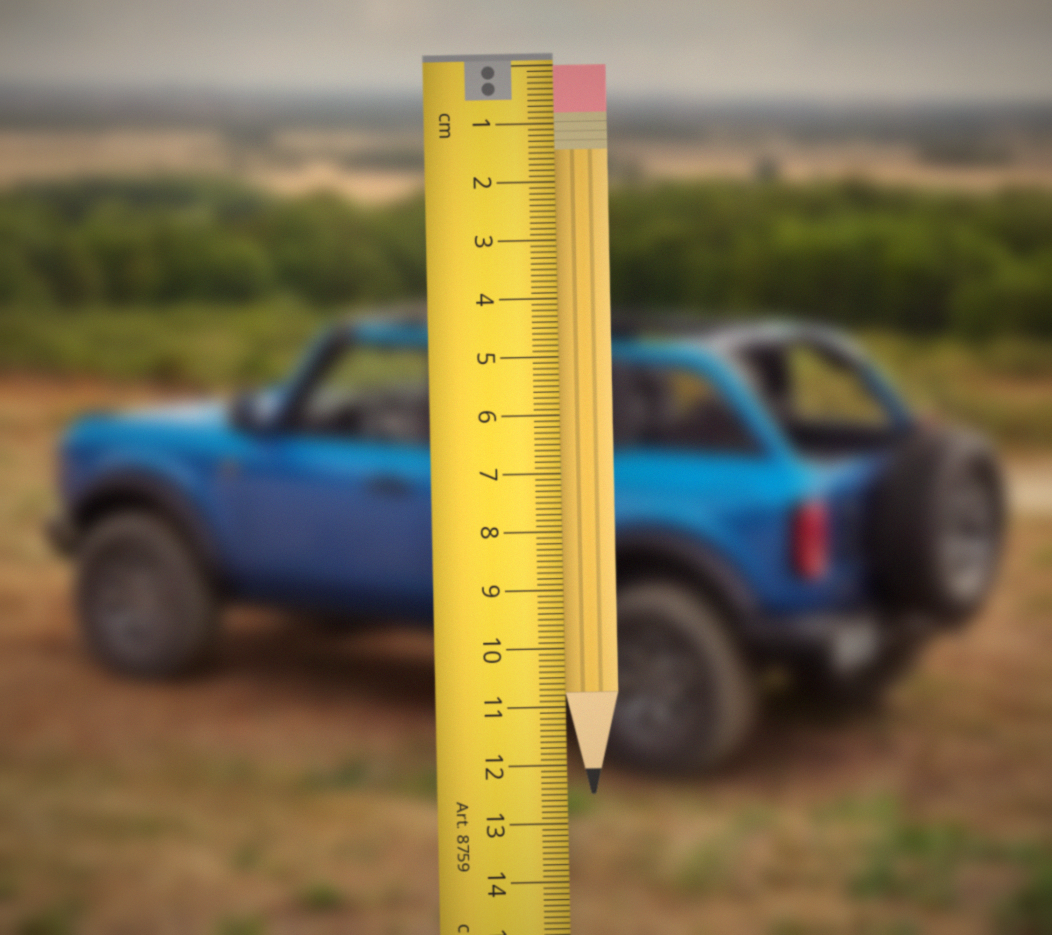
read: 12.5 cm
